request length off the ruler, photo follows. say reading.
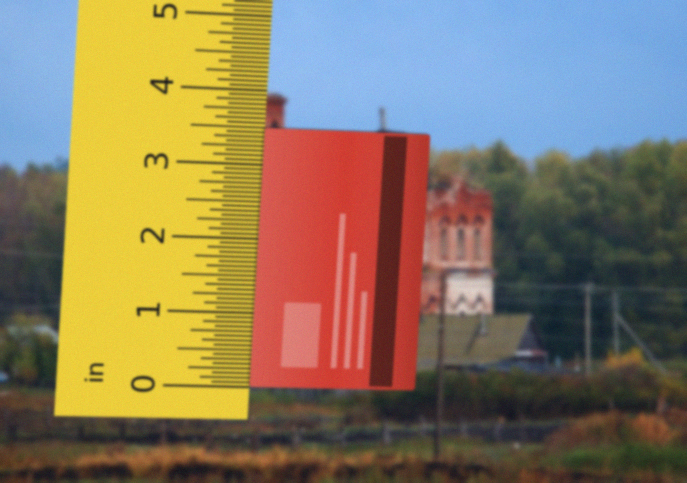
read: 3.5 in
